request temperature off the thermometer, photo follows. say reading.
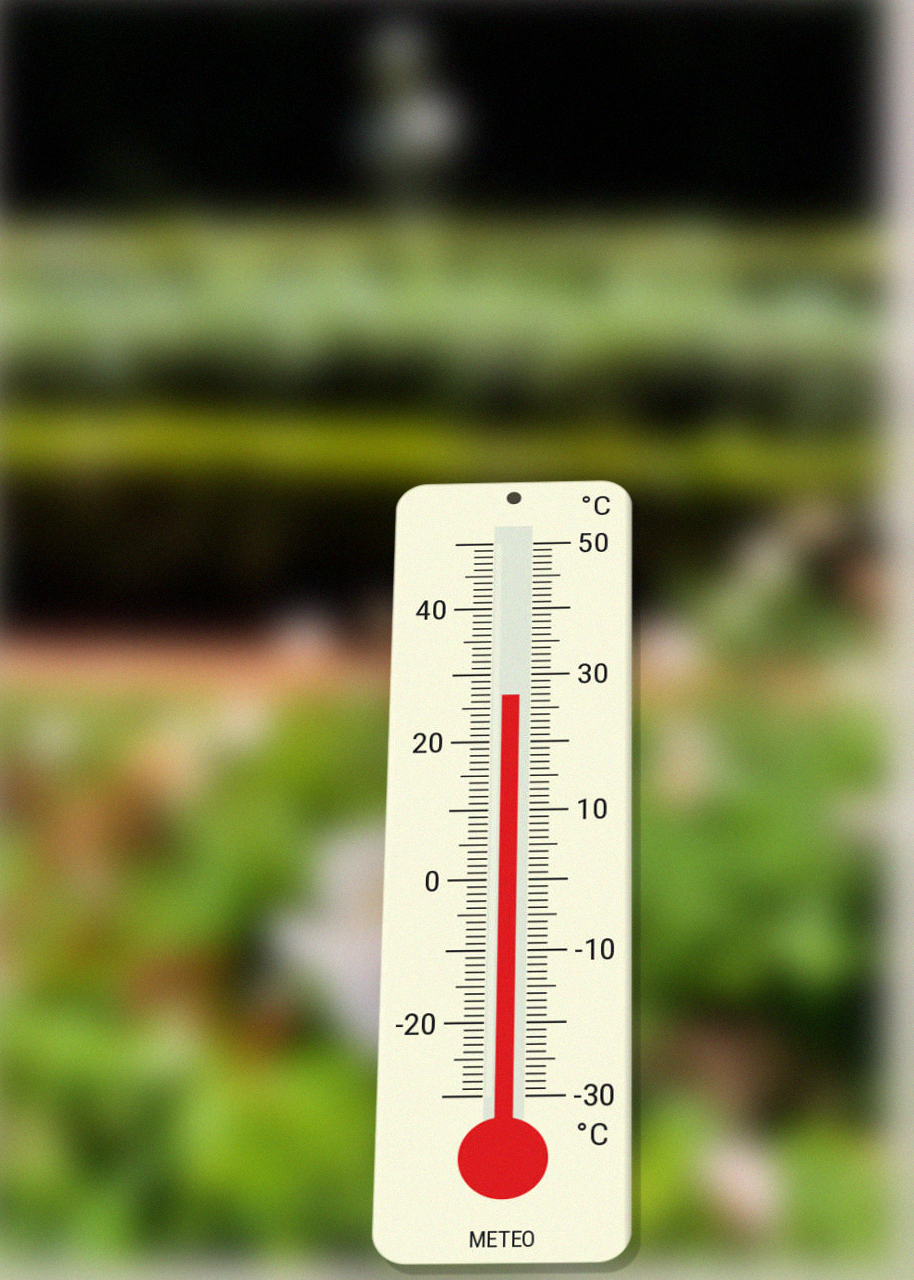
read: 27 °C
